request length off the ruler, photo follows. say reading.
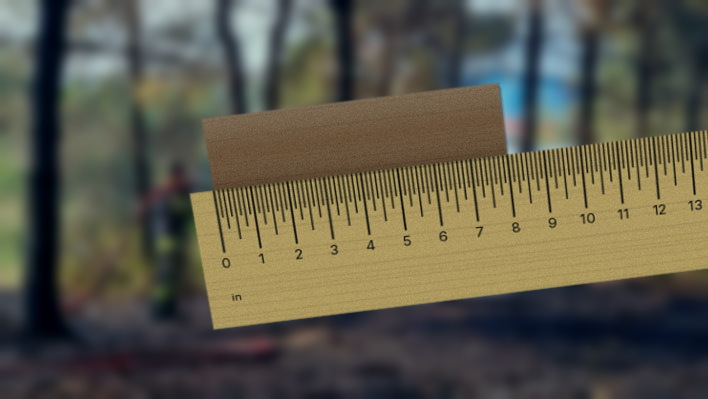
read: 8 in
